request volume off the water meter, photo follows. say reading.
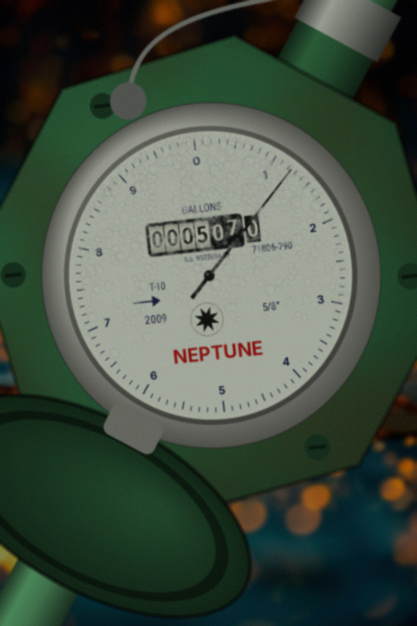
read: 5071.2 gal
